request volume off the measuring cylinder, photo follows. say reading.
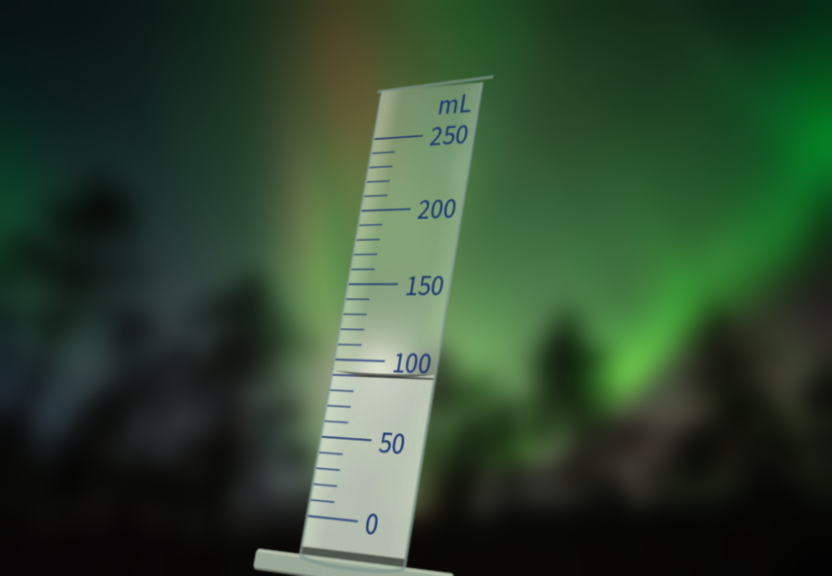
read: 90 mL
